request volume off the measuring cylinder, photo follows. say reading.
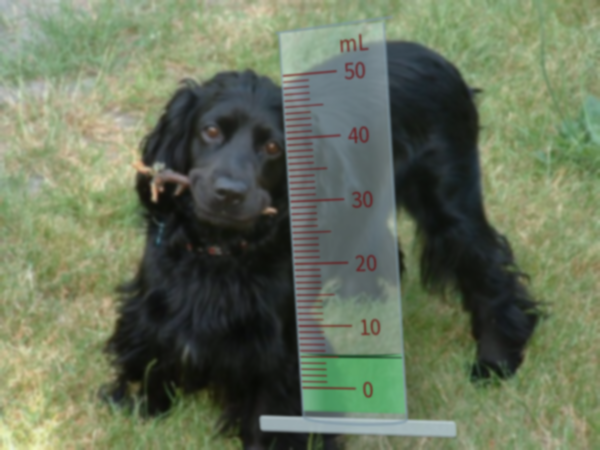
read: 5 mL
